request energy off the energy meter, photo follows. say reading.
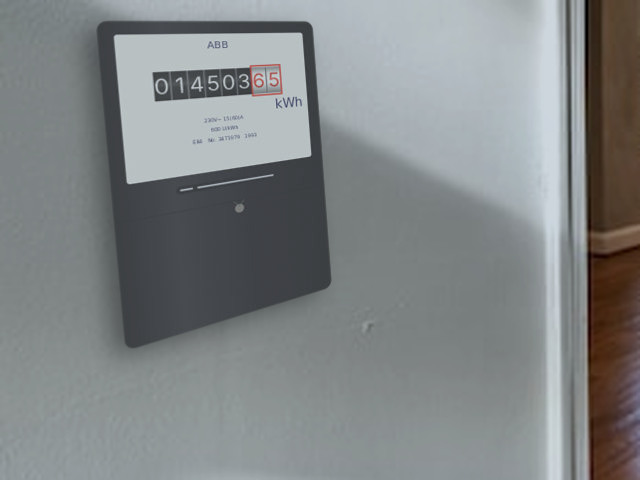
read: 14503.65 kWh
